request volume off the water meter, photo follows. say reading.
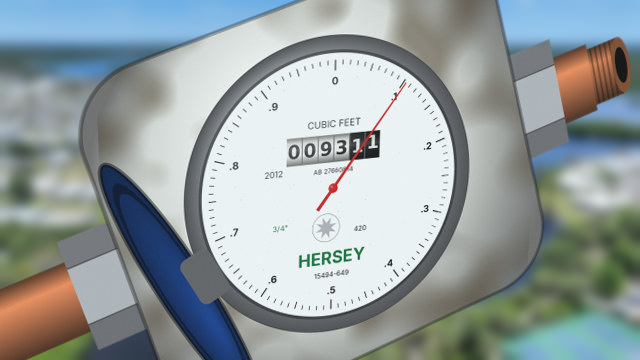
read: 9311.10 ft³
